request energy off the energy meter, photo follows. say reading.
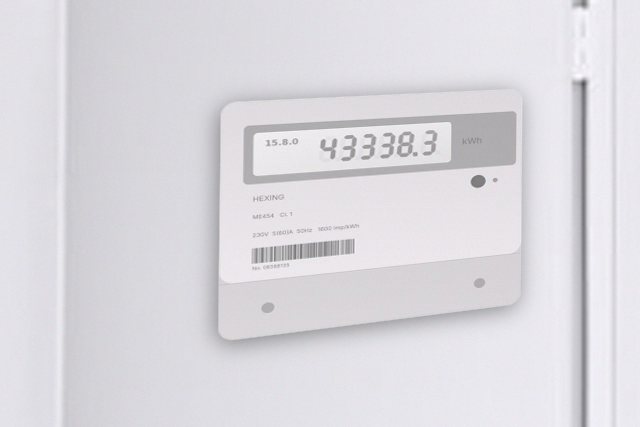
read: 43338.3 kWh
